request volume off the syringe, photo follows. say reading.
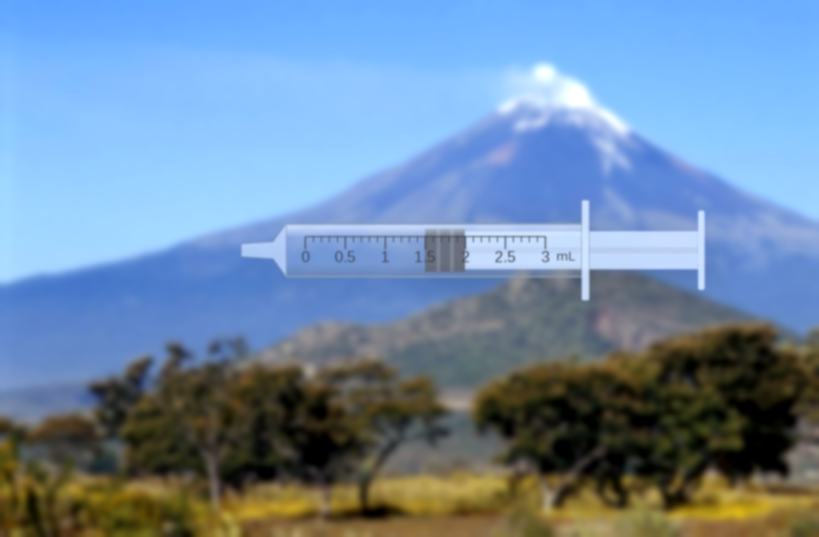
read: 1.5 mL
